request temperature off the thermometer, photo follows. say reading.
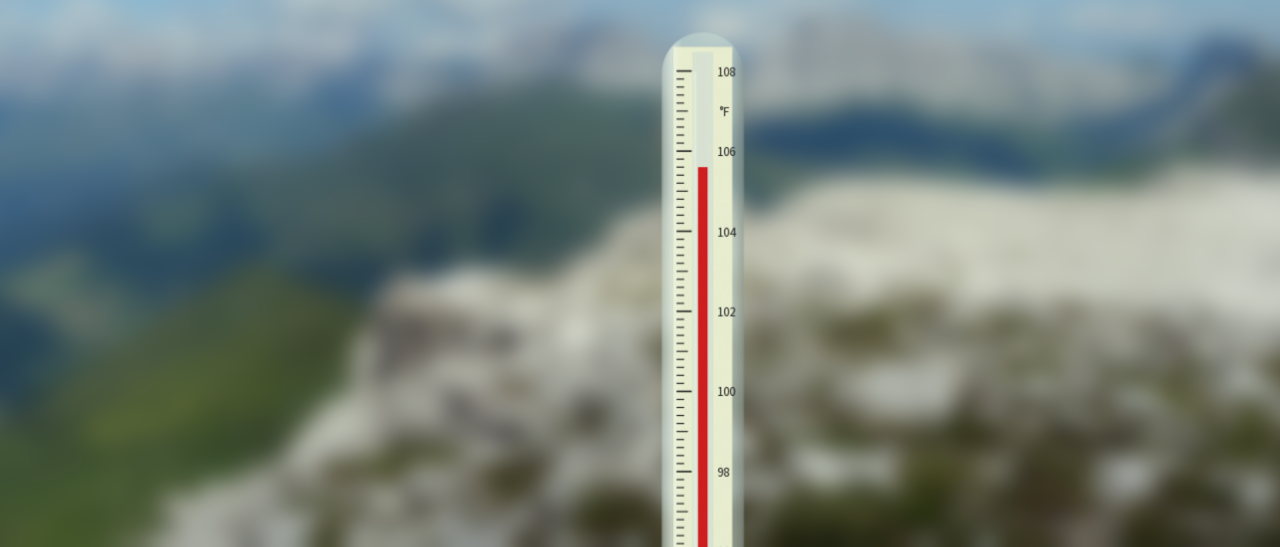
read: 105.6 °F
